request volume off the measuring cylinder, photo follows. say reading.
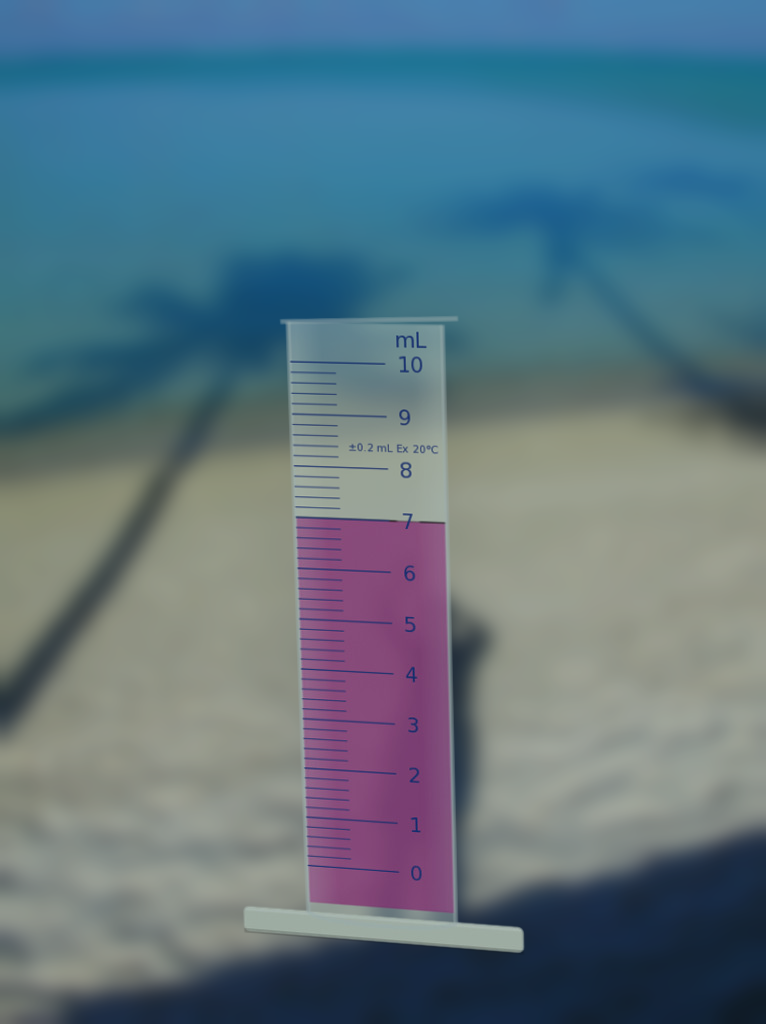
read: 7 mL
